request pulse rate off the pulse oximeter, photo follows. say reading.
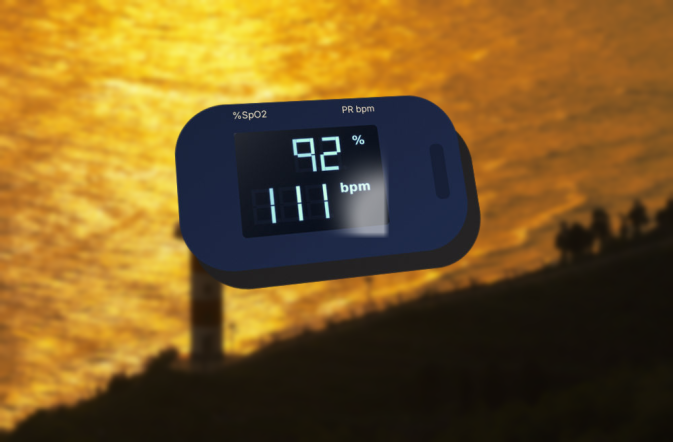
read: 111 bpm
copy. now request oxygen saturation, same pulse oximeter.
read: 92 %
